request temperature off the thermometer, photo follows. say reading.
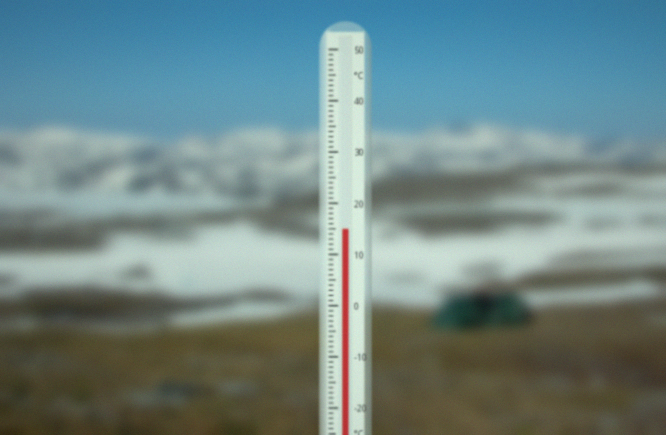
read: 15 °C
